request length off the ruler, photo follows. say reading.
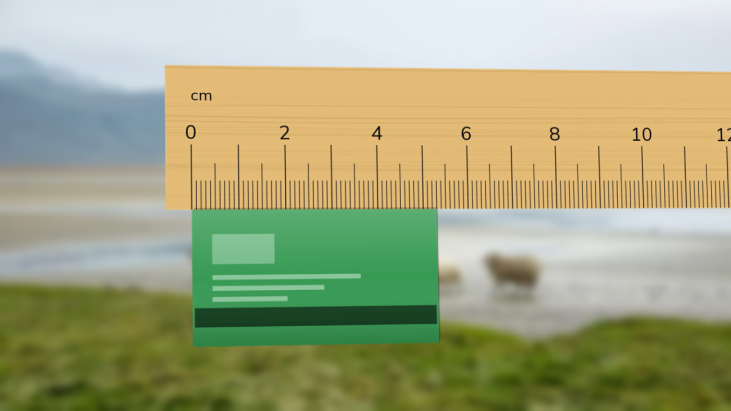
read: 5.3 cm
